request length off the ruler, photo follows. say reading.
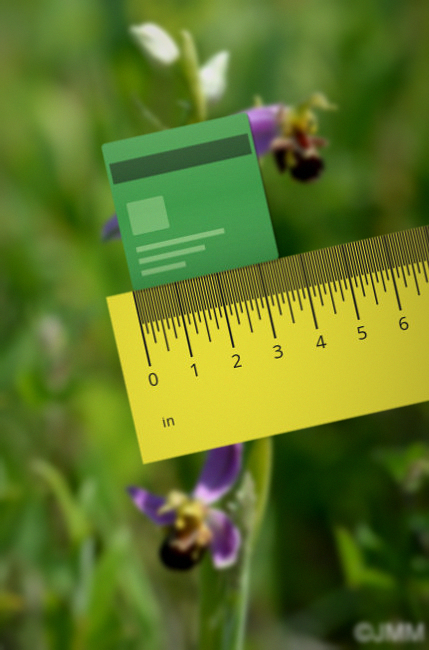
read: 3.5 in
